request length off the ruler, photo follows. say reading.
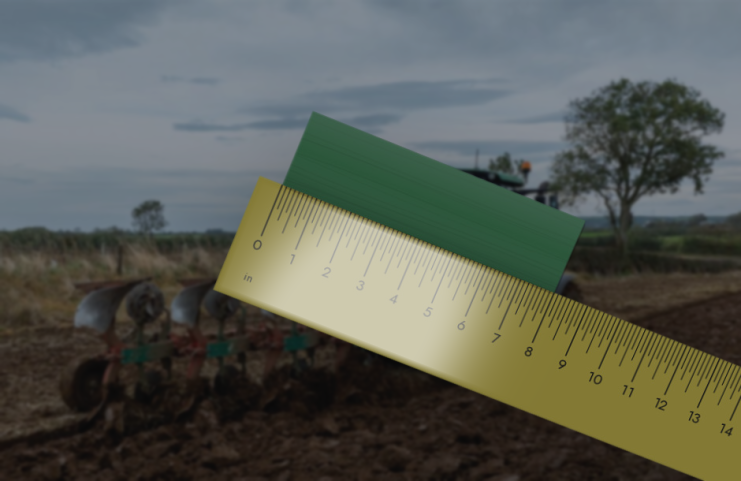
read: 8 in
